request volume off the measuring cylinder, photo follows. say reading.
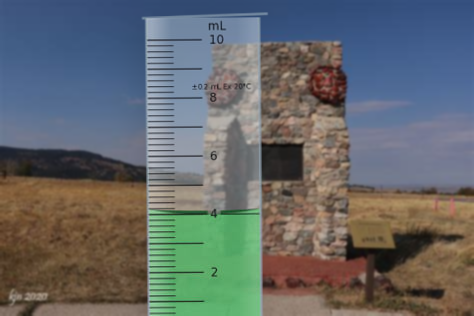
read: 4 mL
